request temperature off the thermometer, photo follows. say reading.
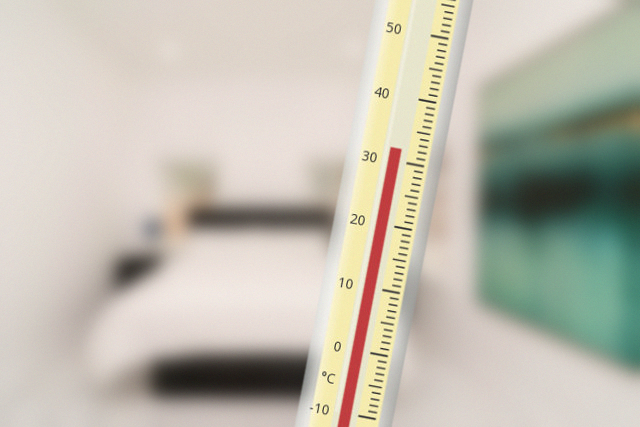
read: 32 °C
